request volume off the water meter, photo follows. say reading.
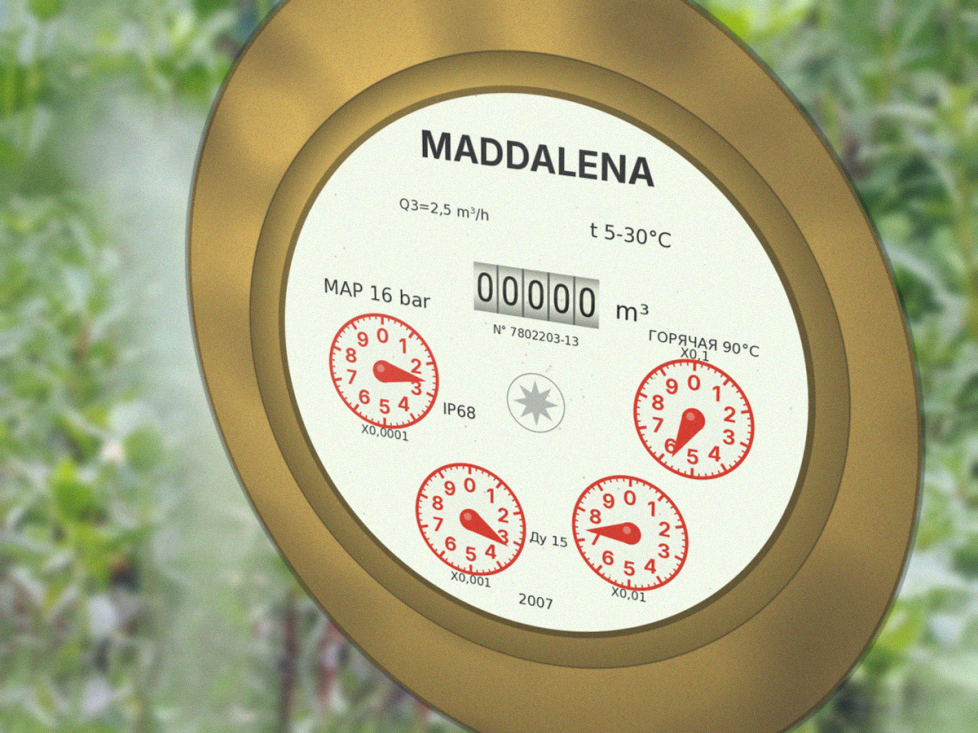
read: 0.5732 m³
